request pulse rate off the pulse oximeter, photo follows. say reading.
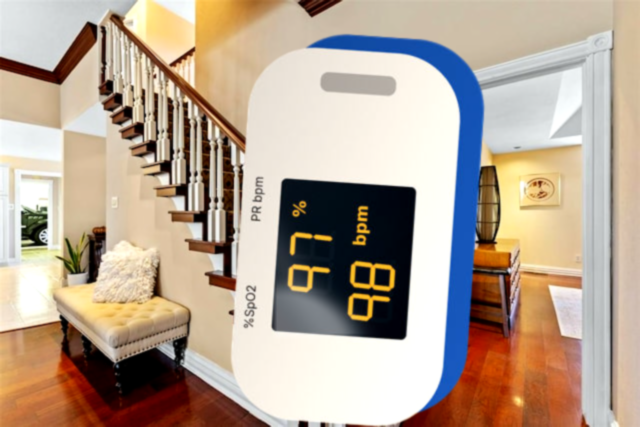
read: 98 bpm
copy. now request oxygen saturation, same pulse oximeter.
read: 97 %
